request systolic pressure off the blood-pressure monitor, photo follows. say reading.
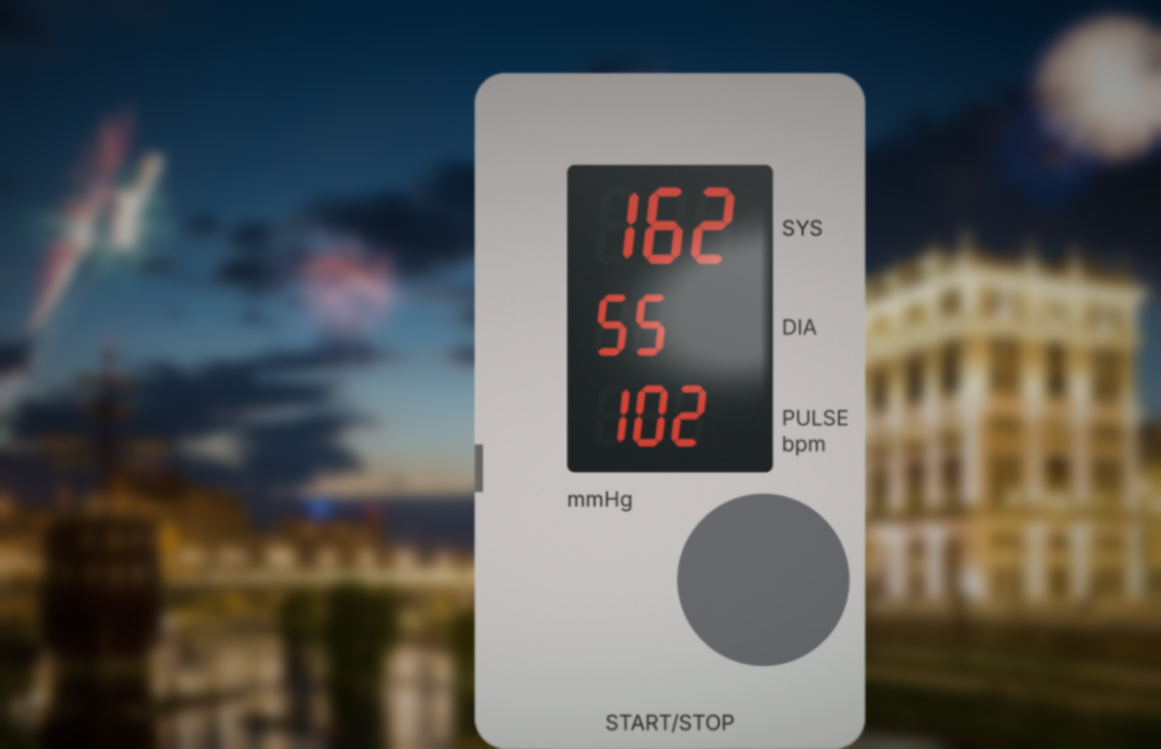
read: 162 mmHg
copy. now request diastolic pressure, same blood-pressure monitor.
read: 55 mmHg
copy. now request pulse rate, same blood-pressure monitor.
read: 102 bpm
